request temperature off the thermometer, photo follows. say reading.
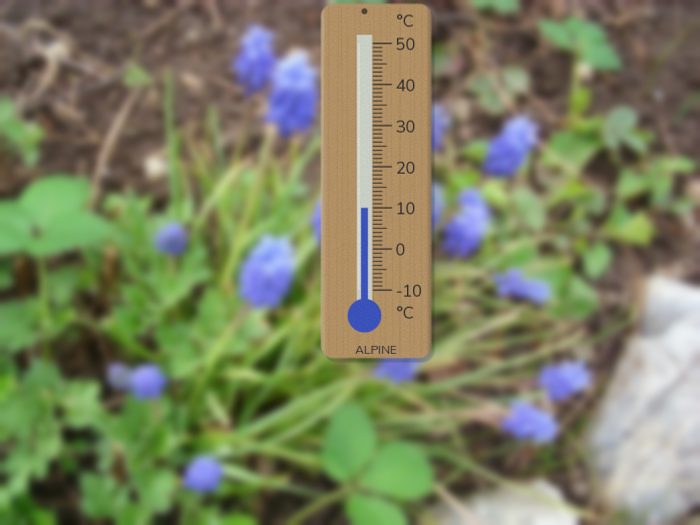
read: 10 °C
